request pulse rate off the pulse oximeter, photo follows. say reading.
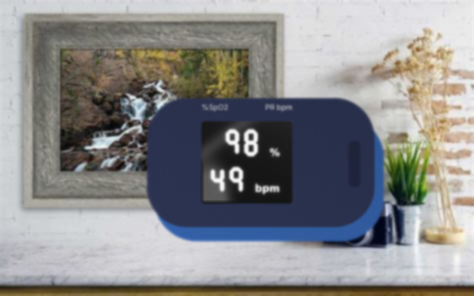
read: 49 bpm
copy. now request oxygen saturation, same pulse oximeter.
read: 98 %
